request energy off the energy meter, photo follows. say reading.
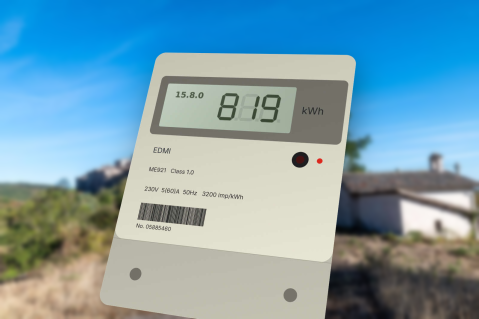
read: 819 kWh
